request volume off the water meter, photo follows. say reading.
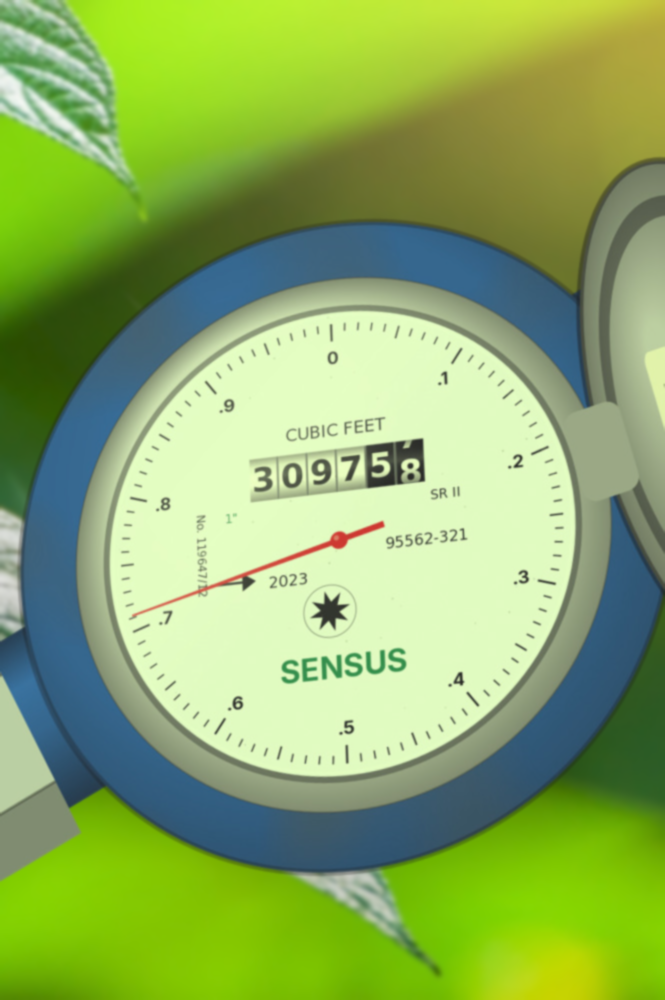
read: 309757.71 ft³
